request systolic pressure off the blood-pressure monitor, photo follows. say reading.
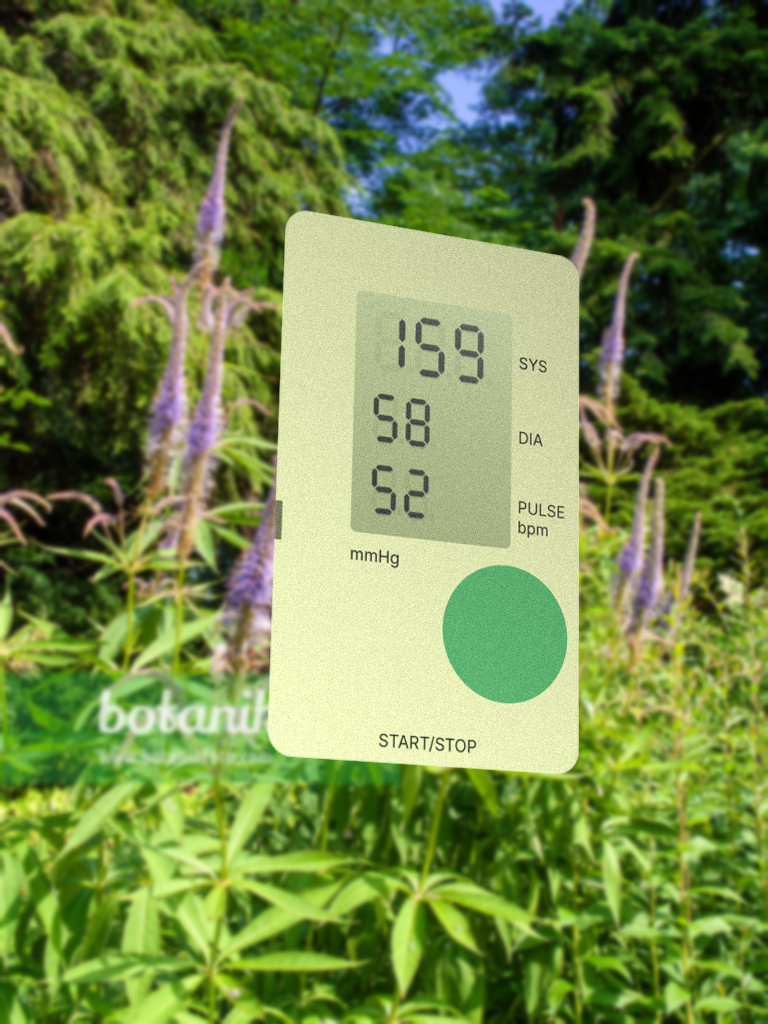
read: 159 mmHg
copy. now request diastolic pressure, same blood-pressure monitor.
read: 58 mmHg
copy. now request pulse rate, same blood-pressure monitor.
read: 52 bpm
